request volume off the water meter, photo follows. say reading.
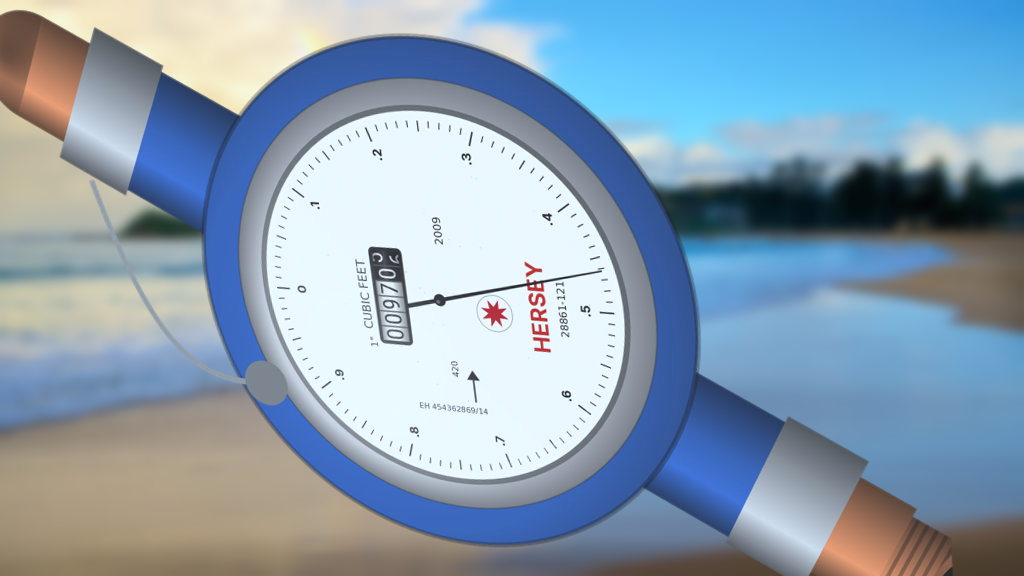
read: 9705.46 ft³
